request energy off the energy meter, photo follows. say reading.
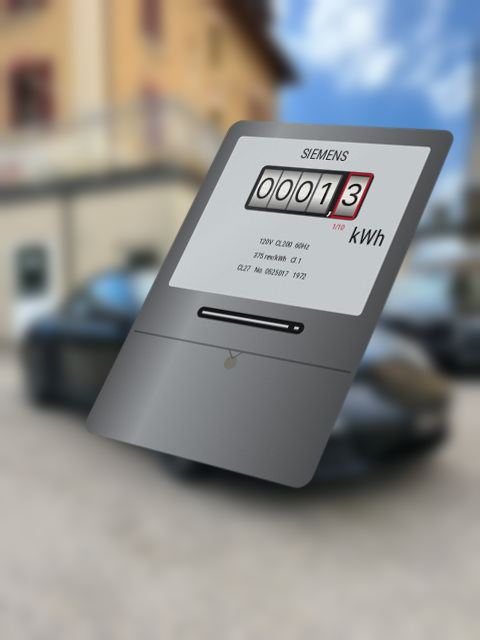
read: 1.3 kWh
